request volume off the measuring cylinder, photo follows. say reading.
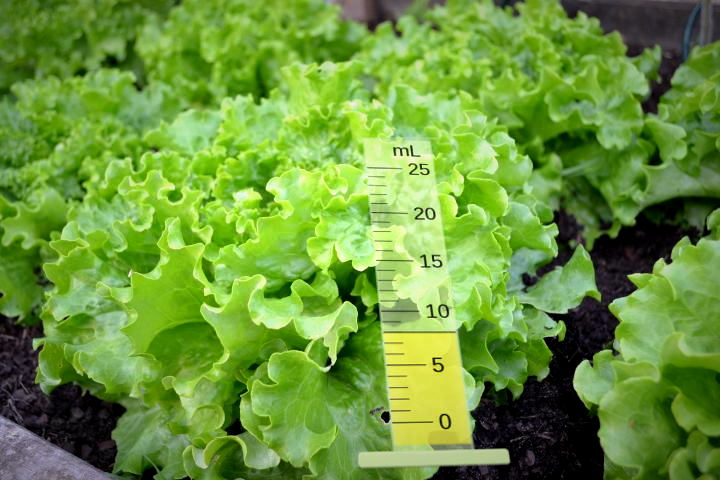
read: 8 mL
